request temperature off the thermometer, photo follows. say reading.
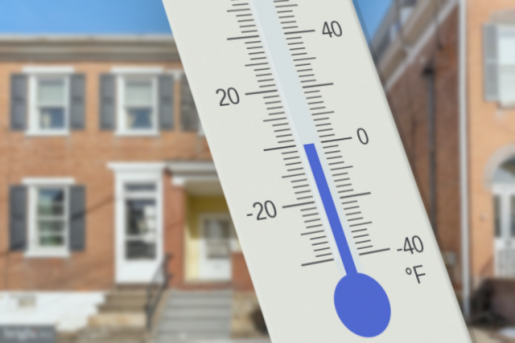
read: 0 °F
